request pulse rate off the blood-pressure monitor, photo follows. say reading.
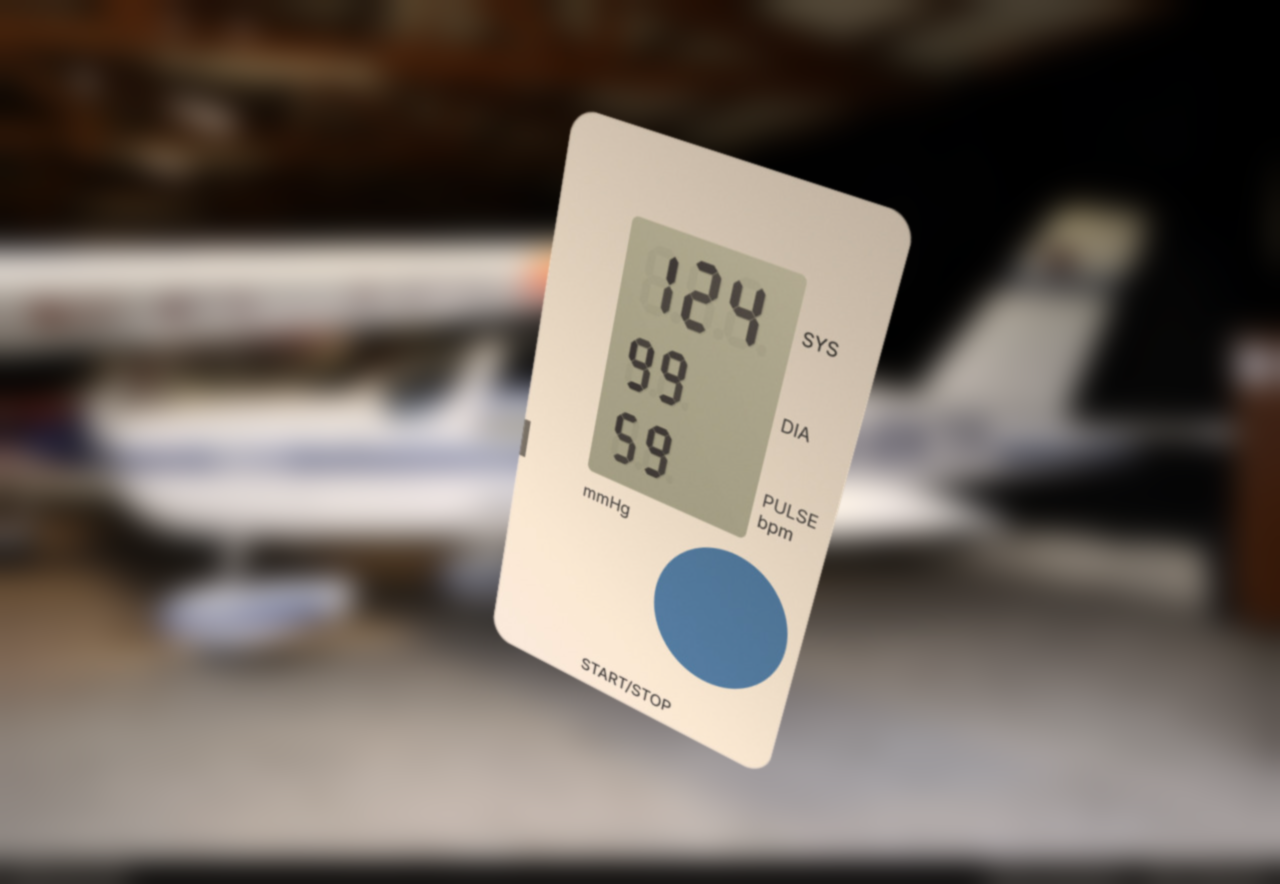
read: 59 bpm
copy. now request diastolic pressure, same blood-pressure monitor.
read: 99 mmHg
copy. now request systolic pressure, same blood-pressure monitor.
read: 124 mmHg
